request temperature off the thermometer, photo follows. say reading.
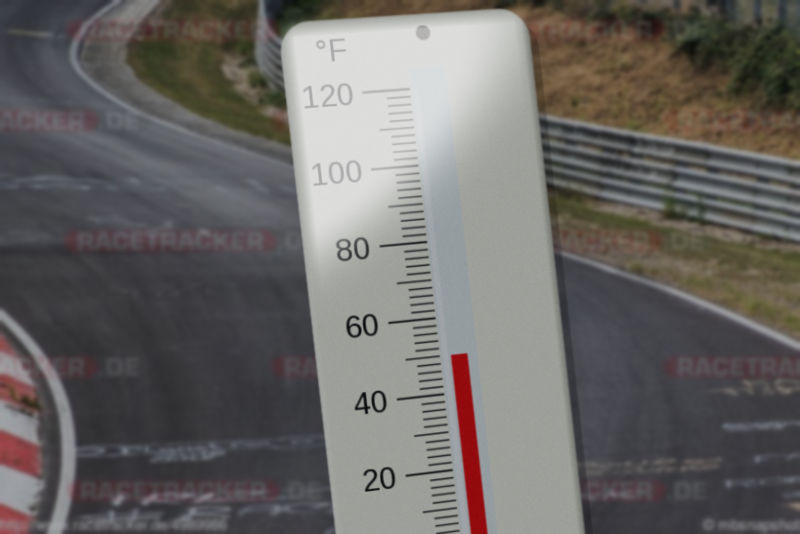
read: 50 °F
